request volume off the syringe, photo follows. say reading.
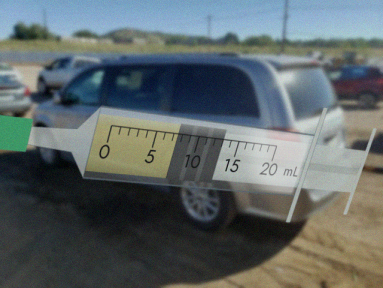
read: 7.5 mL
